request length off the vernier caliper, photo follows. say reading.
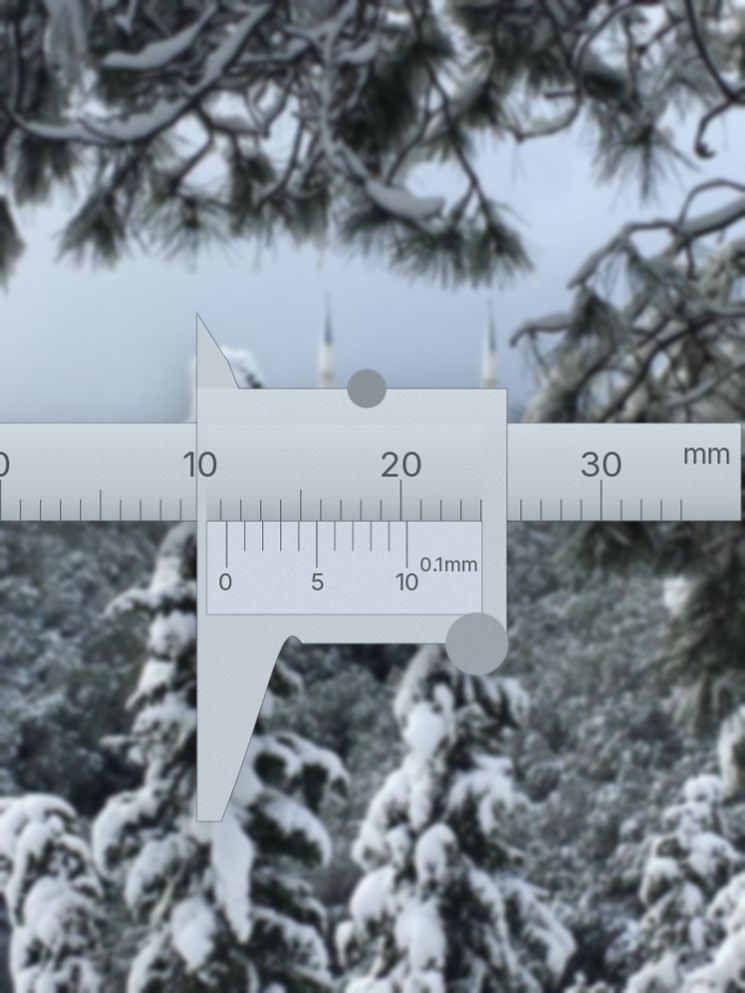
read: 11.3 mm
